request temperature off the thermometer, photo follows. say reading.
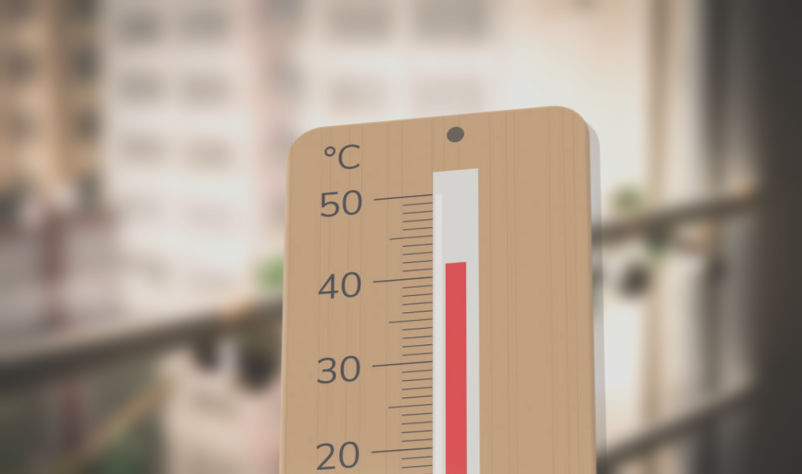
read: 41.5 °C
